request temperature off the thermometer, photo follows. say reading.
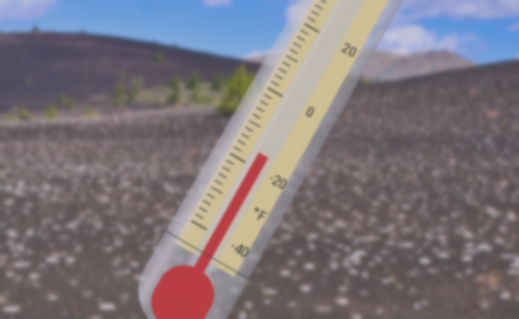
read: -16 °F
